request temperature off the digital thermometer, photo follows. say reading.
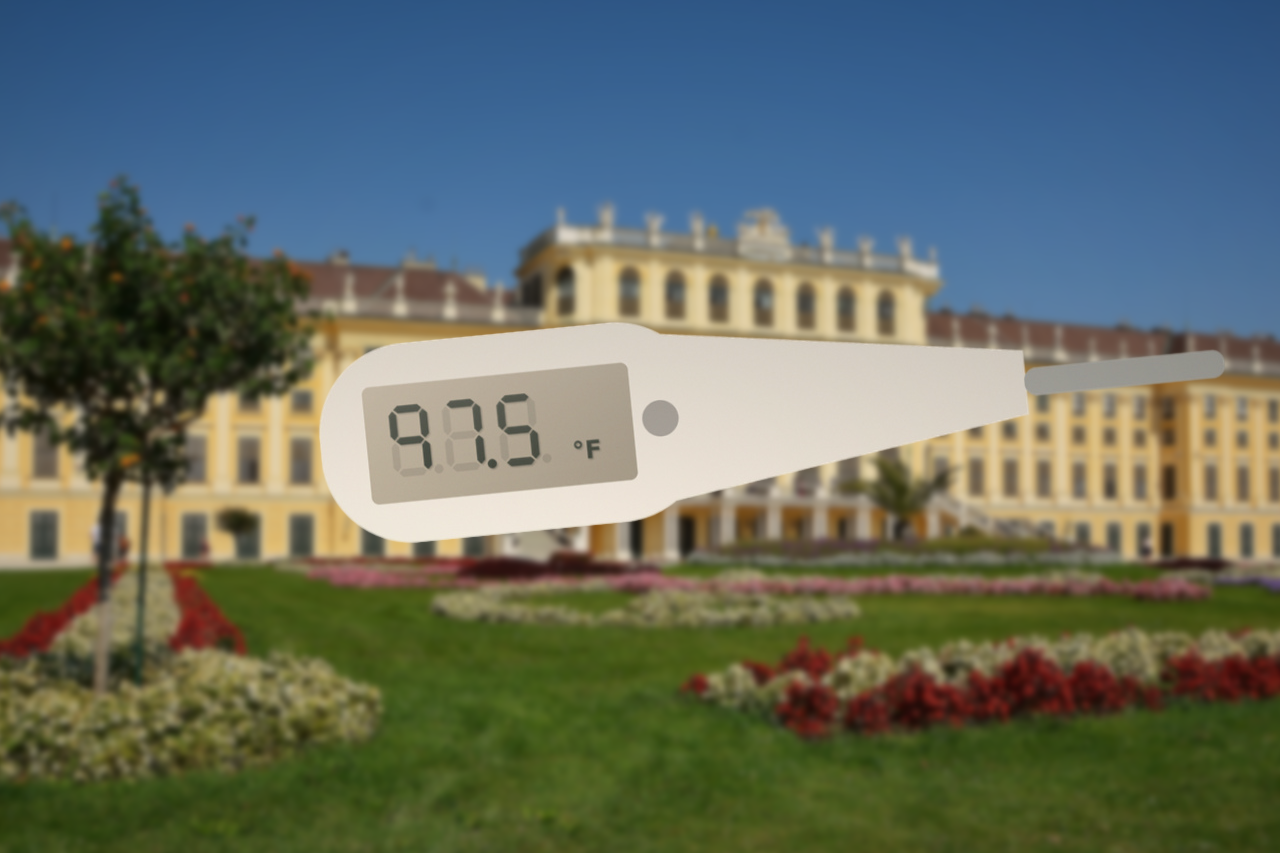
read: 97.5 °F
